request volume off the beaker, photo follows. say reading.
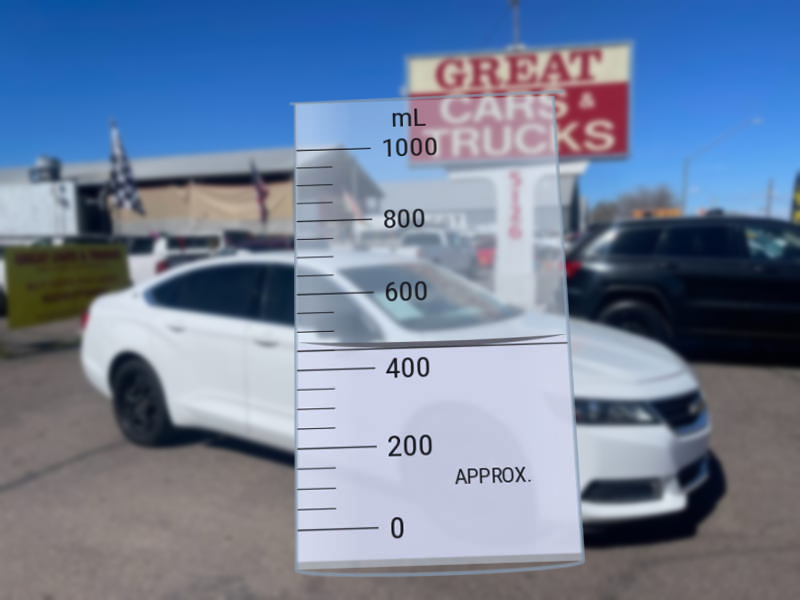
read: 450 mL
